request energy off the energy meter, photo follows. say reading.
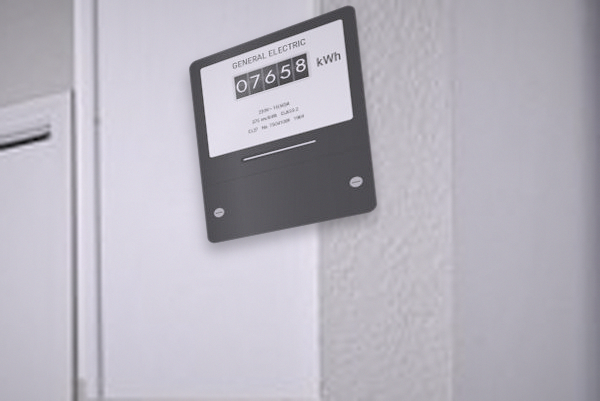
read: 7658 kWh
